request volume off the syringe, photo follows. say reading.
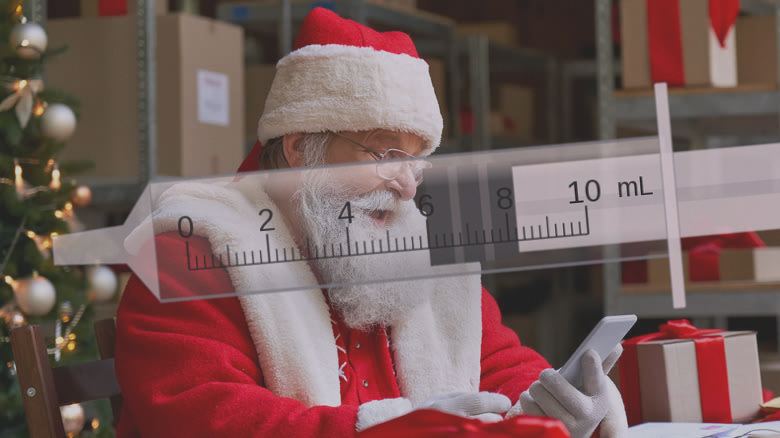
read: 6 mL
